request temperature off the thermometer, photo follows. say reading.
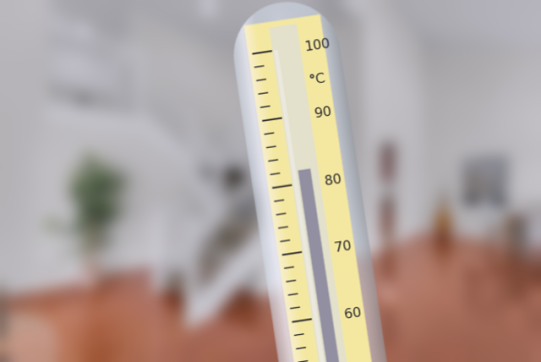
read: 82 °C
